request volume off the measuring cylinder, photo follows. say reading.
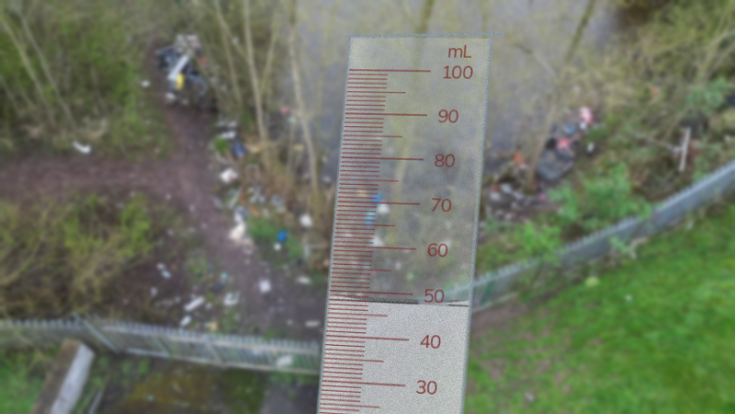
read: 48 mL
